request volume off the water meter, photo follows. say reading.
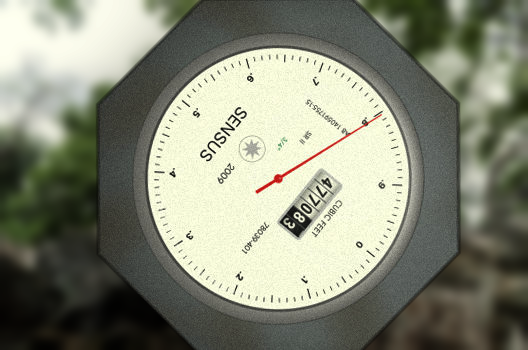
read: 477082.80 ft³
